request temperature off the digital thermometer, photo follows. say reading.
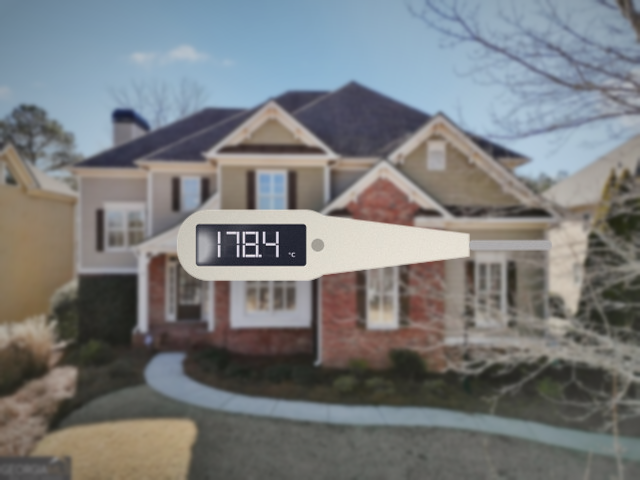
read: 178.4 °C
